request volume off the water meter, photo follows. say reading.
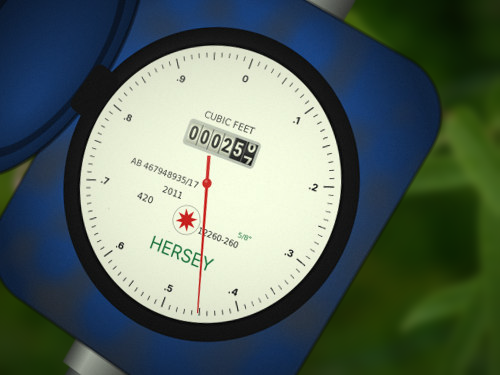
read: 256.45 ft³
